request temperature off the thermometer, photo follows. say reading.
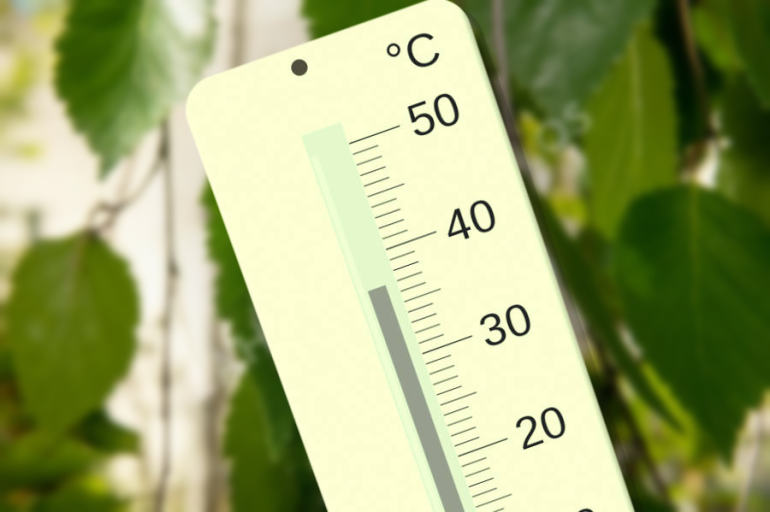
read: 37 °C
